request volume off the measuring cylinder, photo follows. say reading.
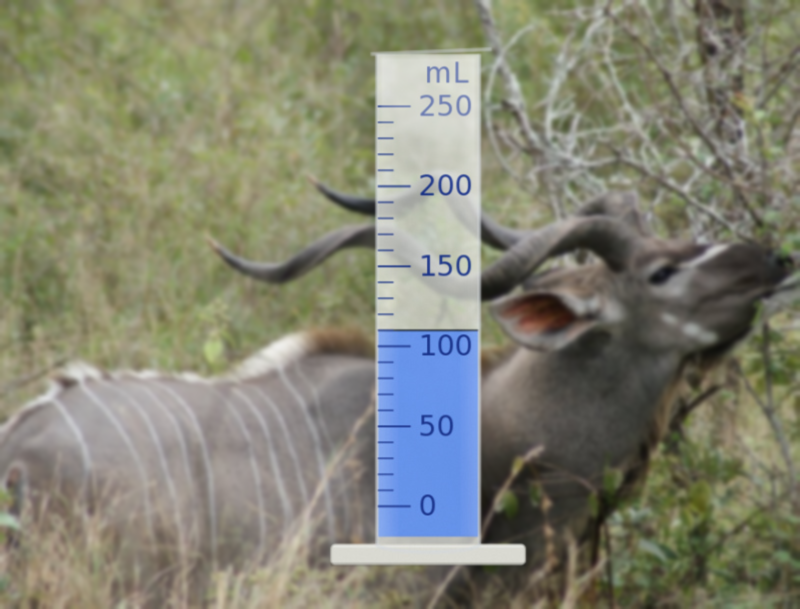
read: 110 mL
